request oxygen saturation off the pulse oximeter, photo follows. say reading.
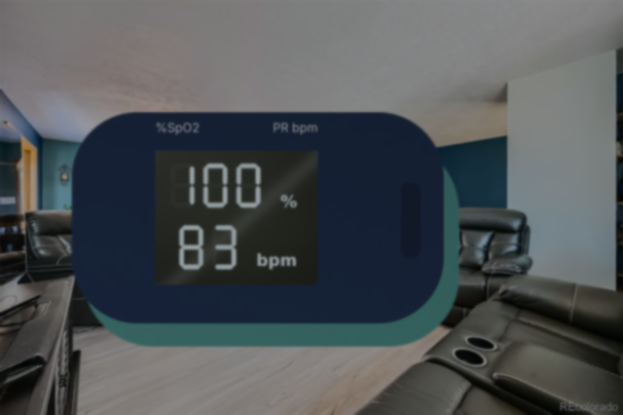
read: 100 %
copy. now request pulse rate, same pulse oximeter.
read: 83 bpm
